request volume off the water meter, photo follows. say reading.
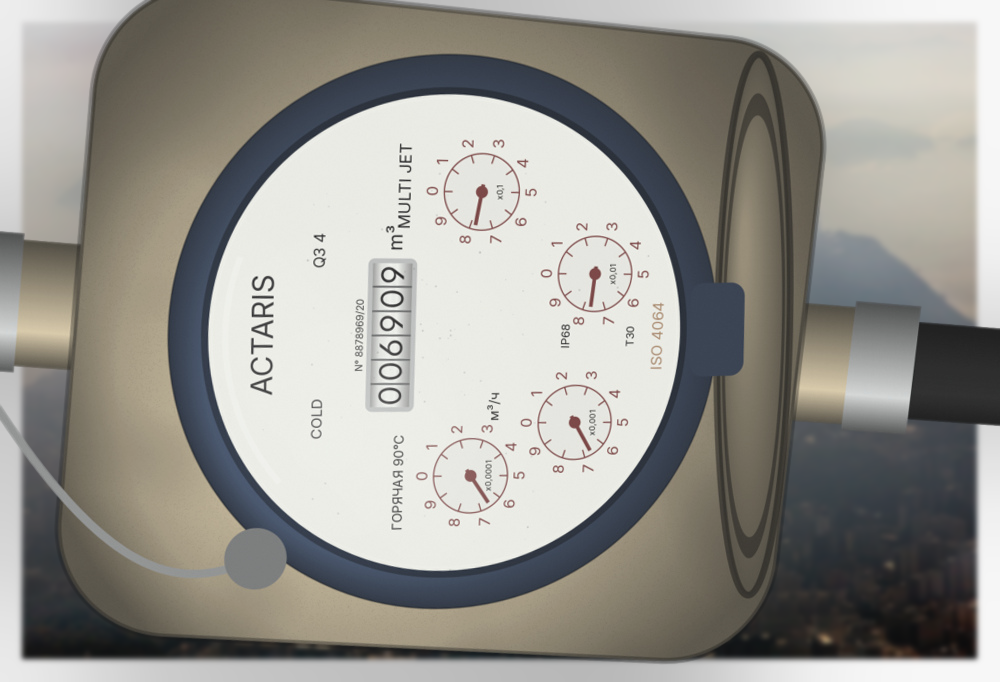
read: 6909.7766 m³
